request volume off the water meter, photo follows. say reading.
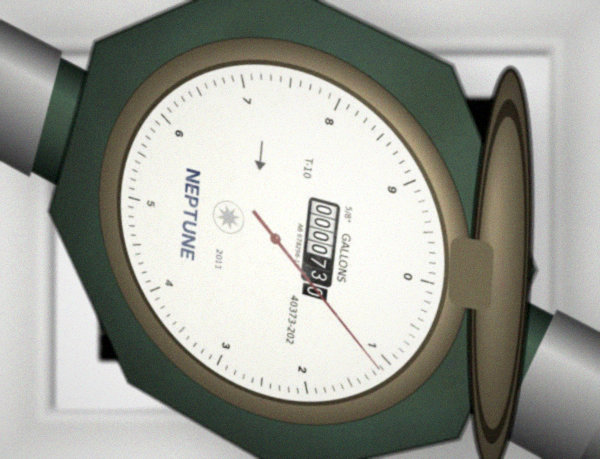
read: 731.1 gal
